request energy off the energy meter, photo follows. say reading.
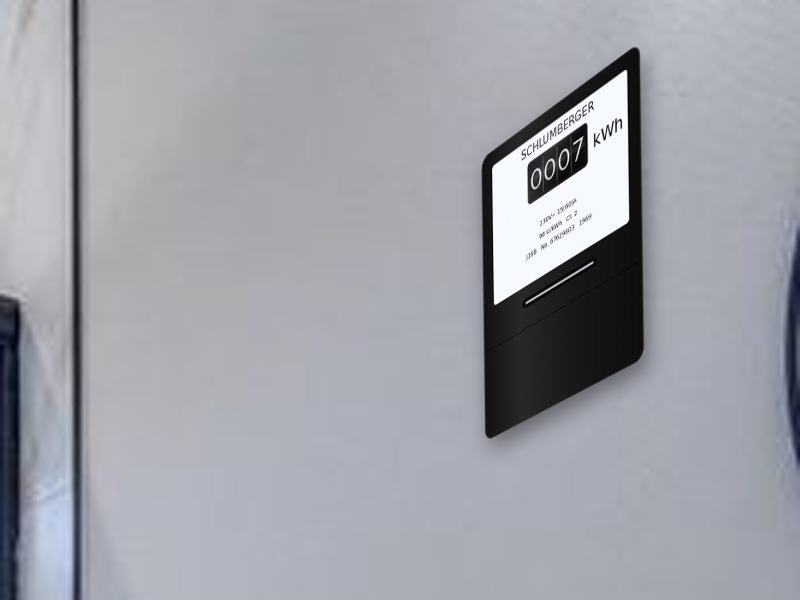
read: 7 kWh
